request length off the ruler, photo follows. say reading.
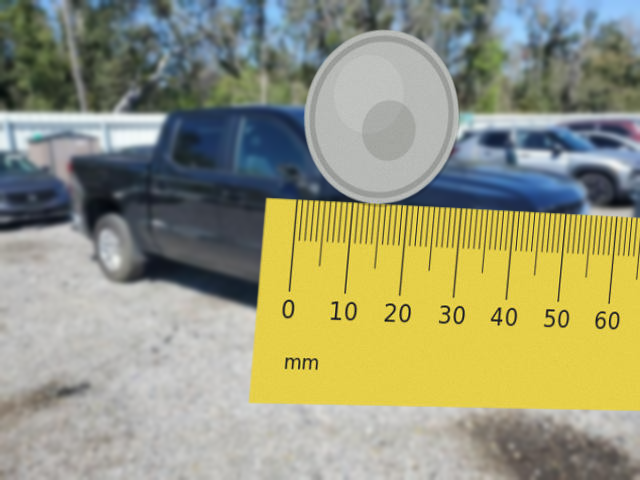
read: 28 mm
